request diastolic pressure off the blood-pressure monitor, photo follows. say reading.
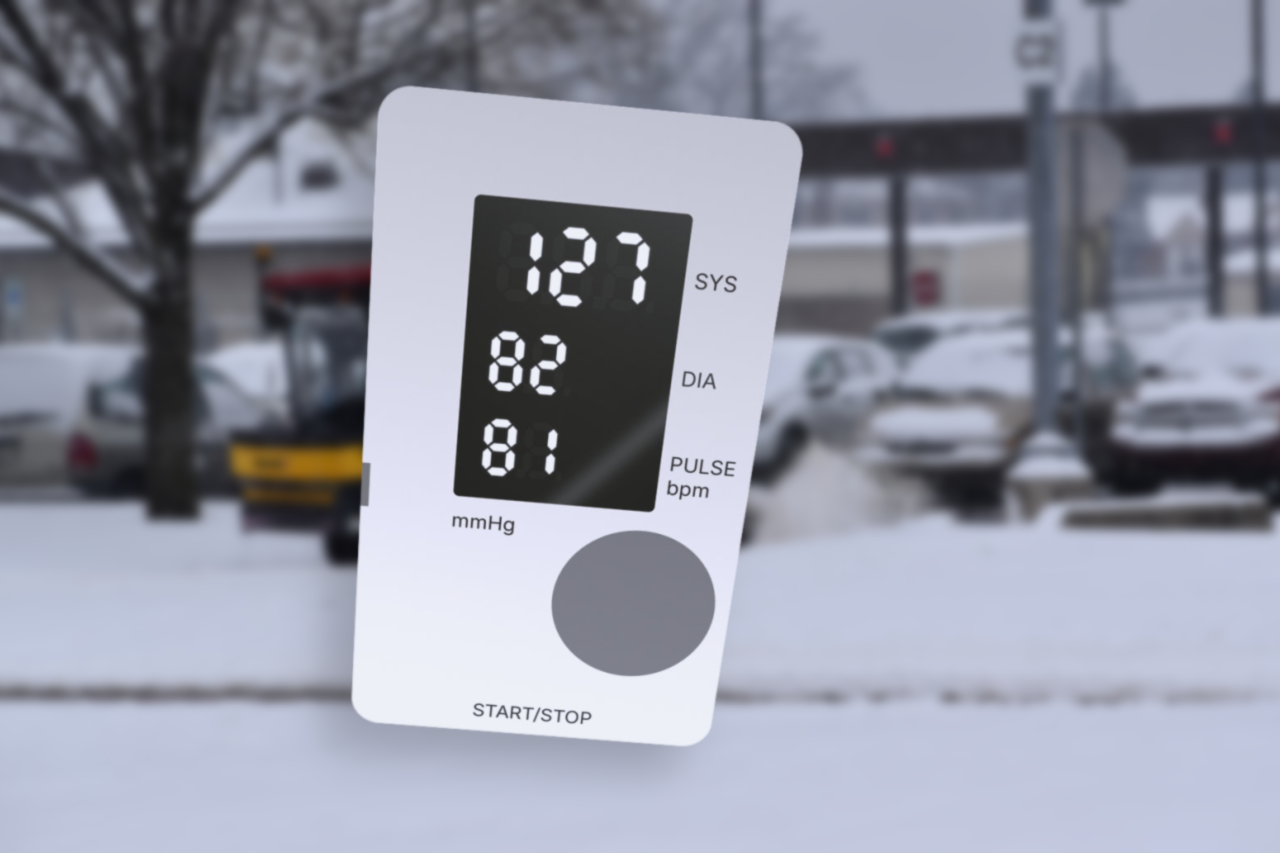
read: 82 mmHg
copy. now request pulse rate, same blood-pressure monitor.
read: 81 bpm
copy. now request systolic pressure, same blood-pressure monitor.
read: 127 mmHg
